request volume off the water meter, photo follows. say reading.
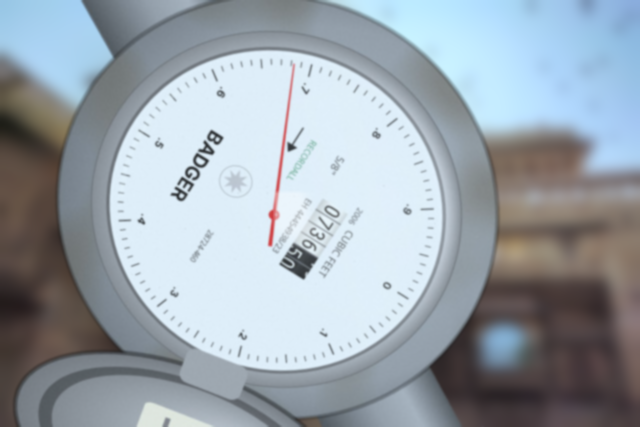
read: 73649.68 ft³
